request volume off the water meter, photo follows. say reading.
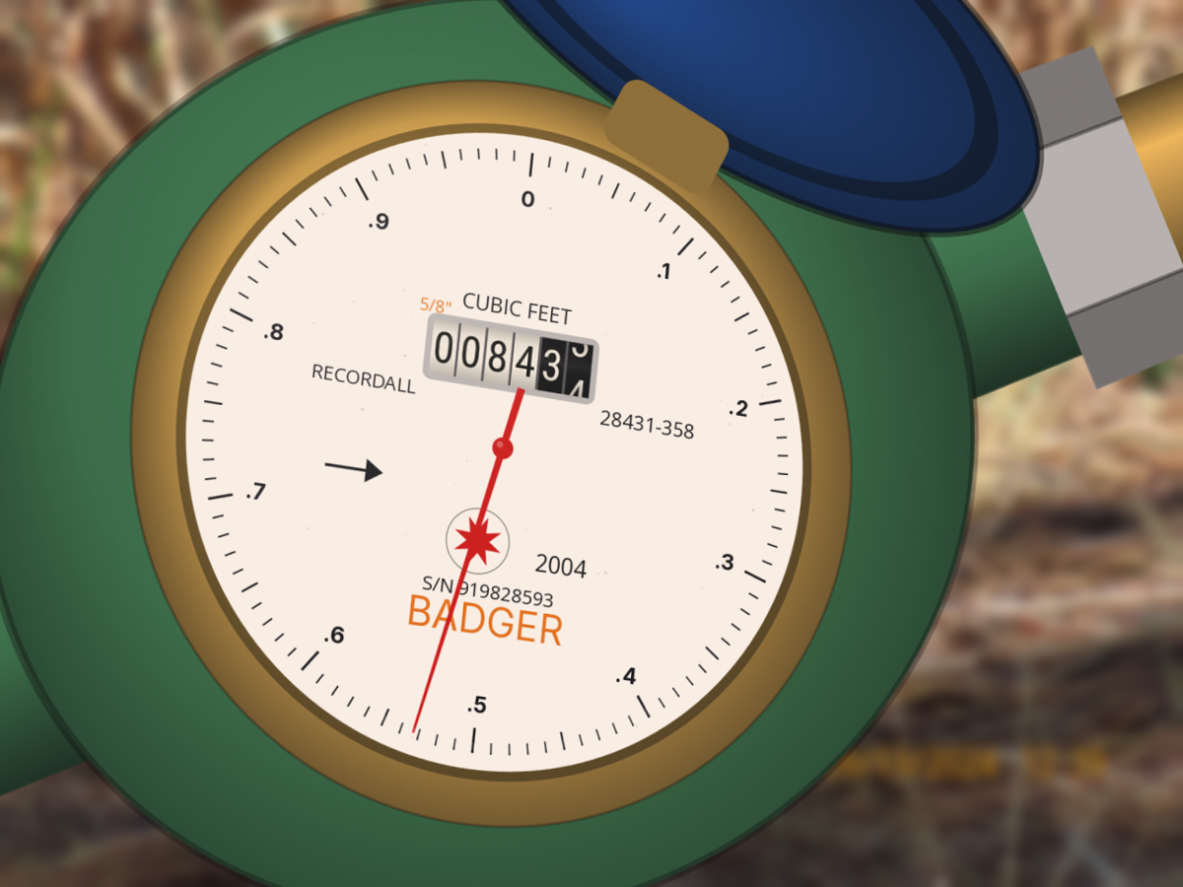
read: 8433.53 ft³
